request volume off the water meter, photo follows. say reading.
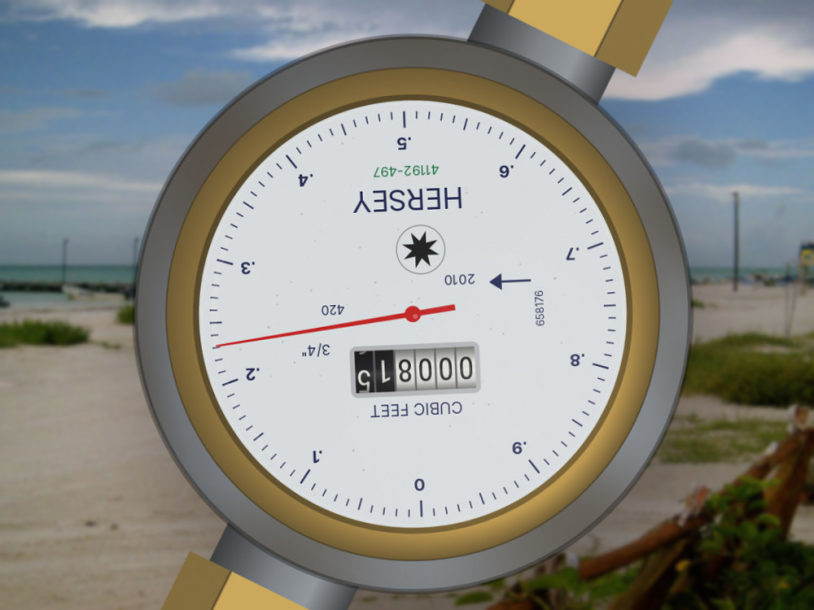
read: 815.23 ft³
